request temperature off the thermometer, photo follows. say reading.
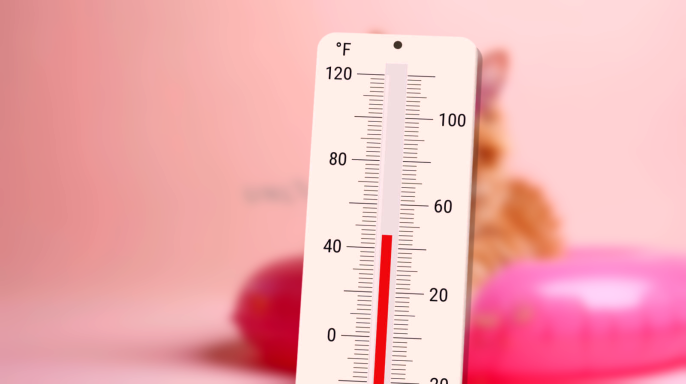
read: 46 °F
